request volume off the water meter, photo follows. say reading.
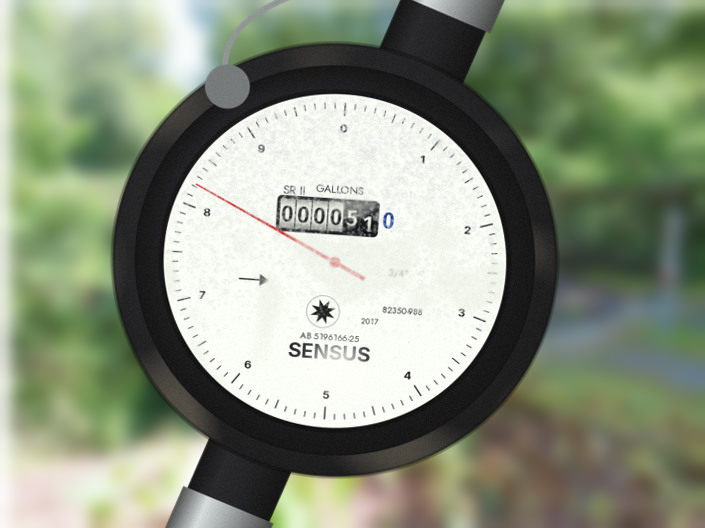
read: 508.2 gal
